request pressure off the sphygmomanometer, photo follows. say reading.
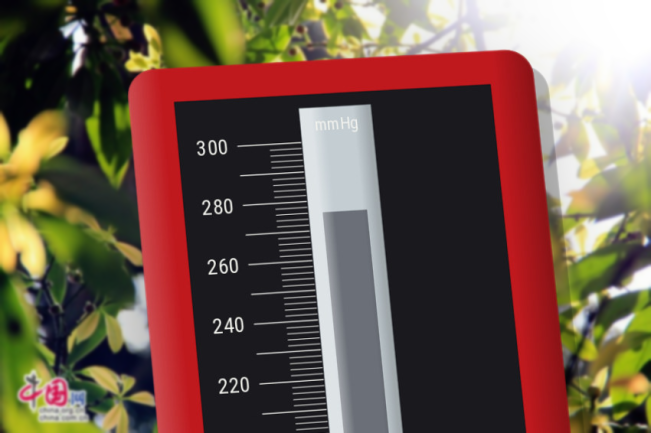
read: 276 mmHg
